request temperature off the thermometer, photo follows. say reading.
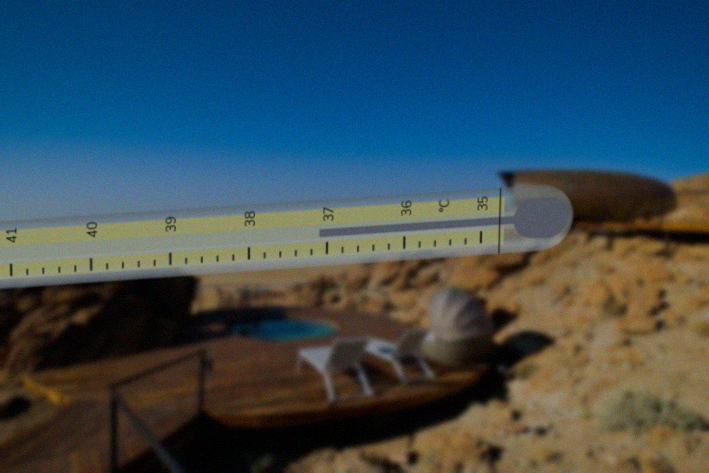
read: 37.1 °C
